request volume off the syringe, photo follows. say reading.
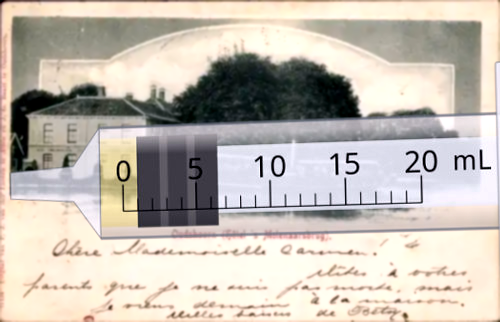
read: 1 mL
